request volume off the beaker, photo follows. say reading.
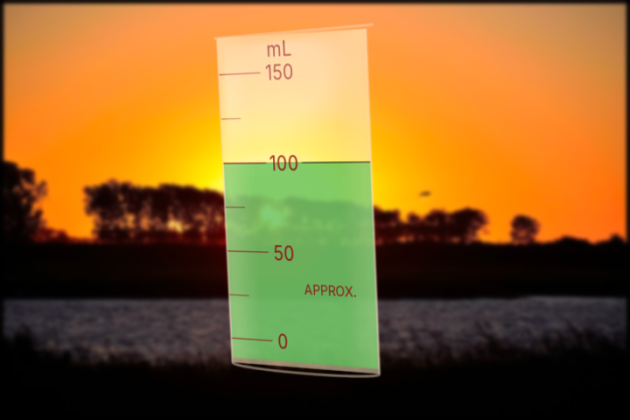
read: 100 mL
